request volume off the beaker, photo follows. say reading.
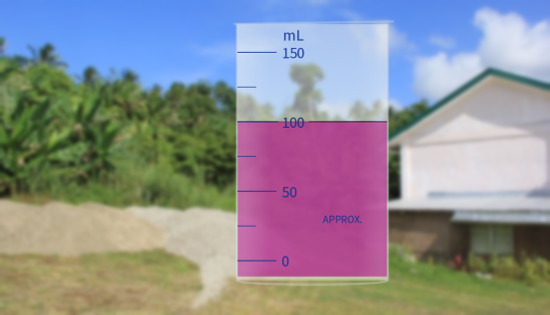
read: 100 mL
